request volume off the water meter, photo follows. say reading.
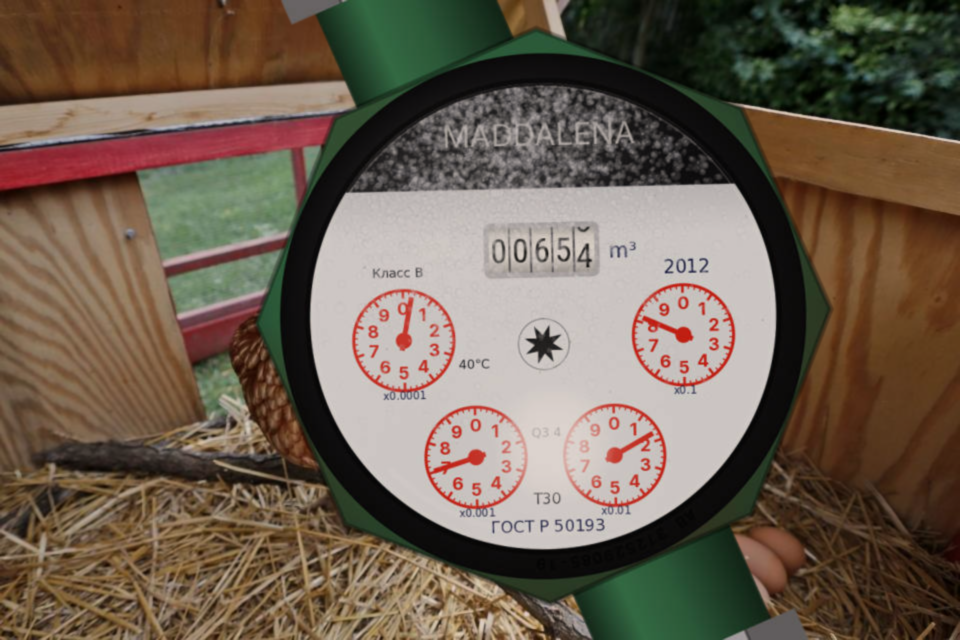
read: 653.8170 m³
